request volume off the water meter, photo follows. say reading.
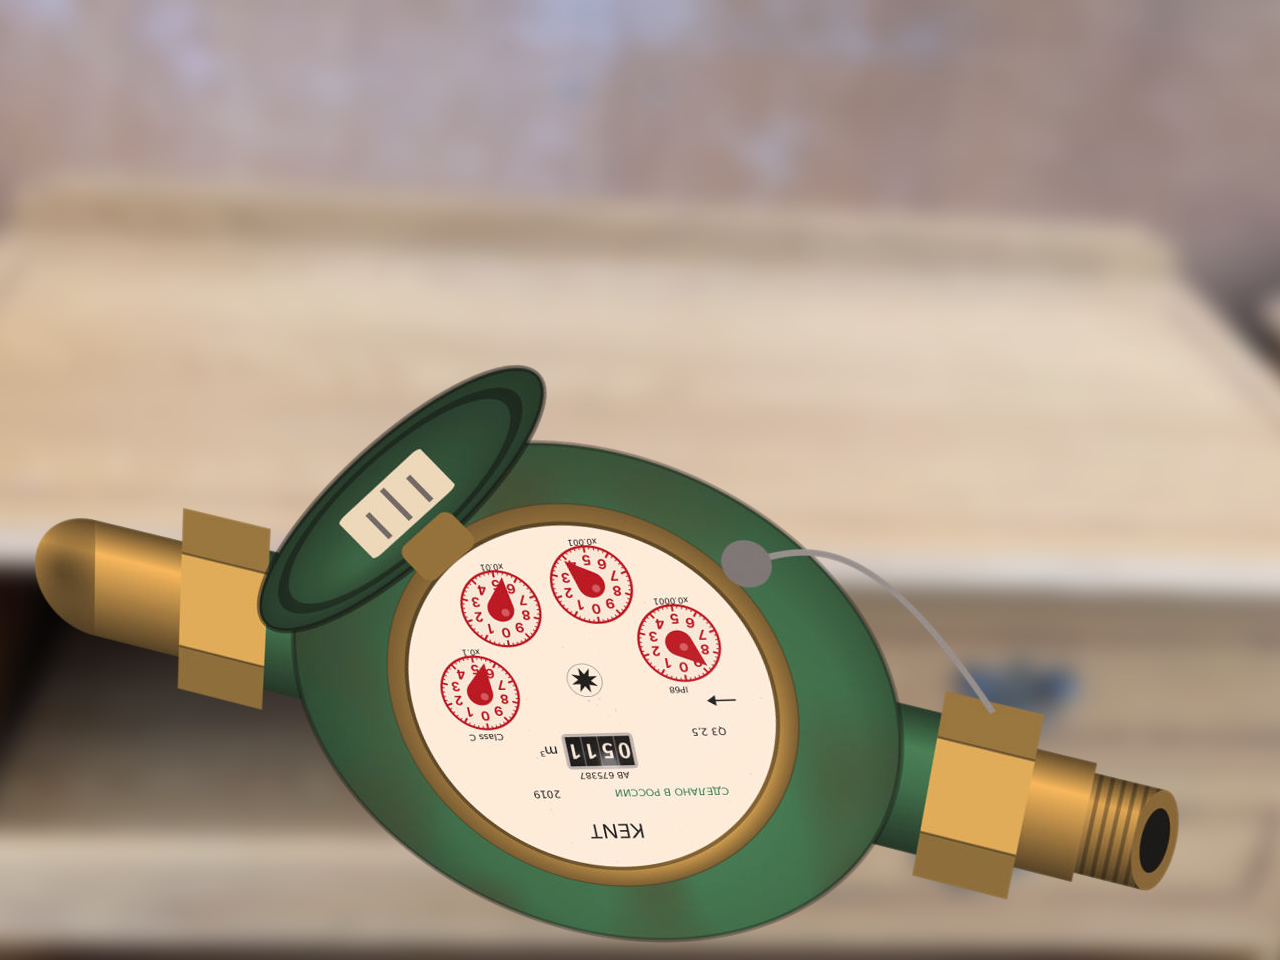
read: 511.5538 m³
